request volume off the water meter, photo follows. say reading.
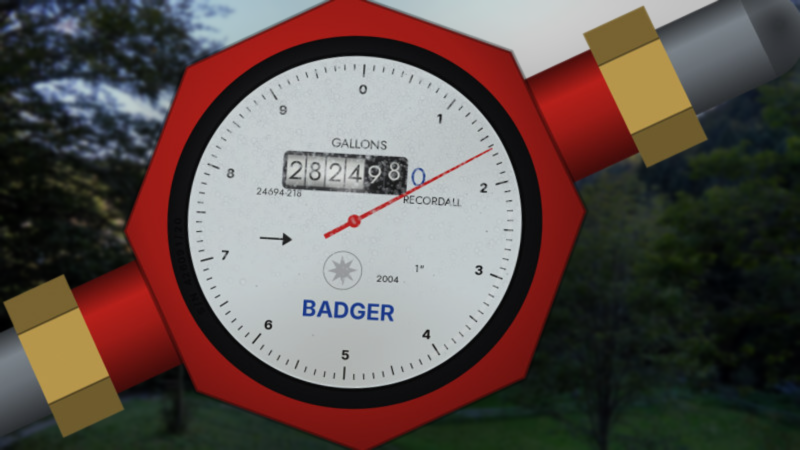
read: 2824981.6 gal
